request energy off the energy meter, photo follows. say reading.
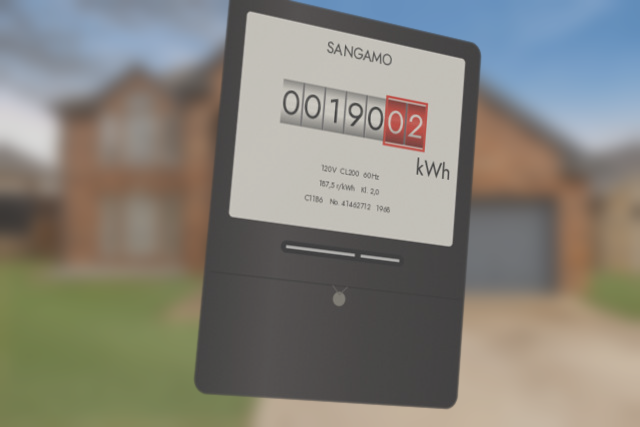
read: 190.02 kWh
